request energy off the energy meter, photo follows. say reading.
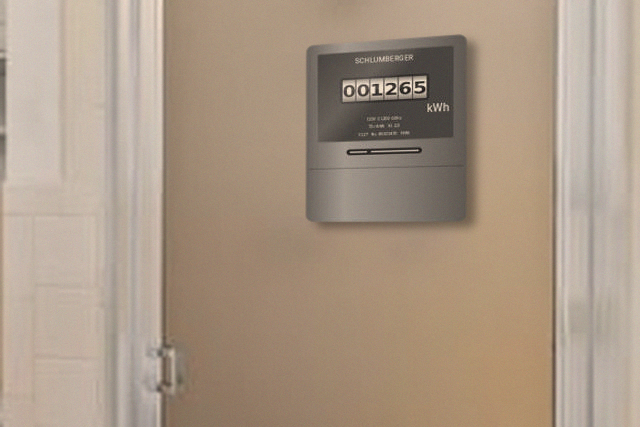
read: 1265 kWh
